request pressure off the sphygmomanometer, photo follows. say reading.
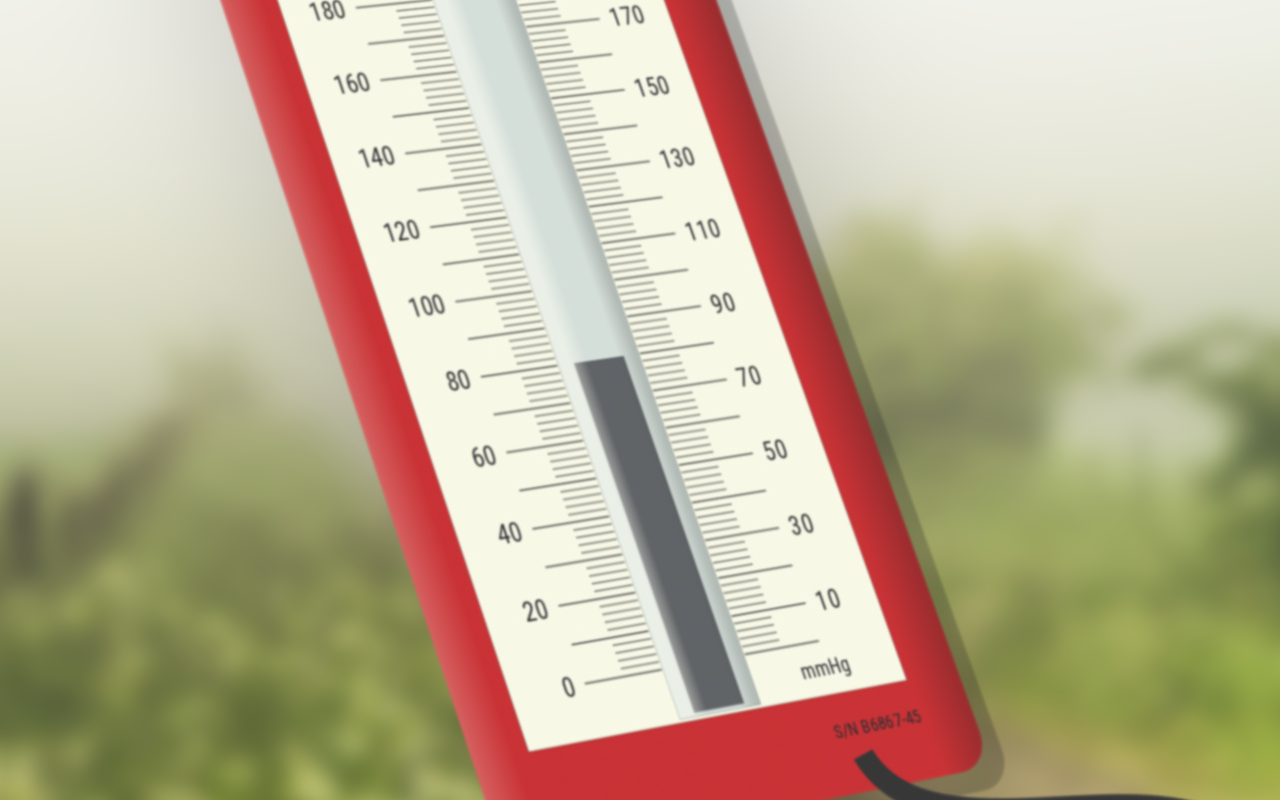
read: 80 mmHg
